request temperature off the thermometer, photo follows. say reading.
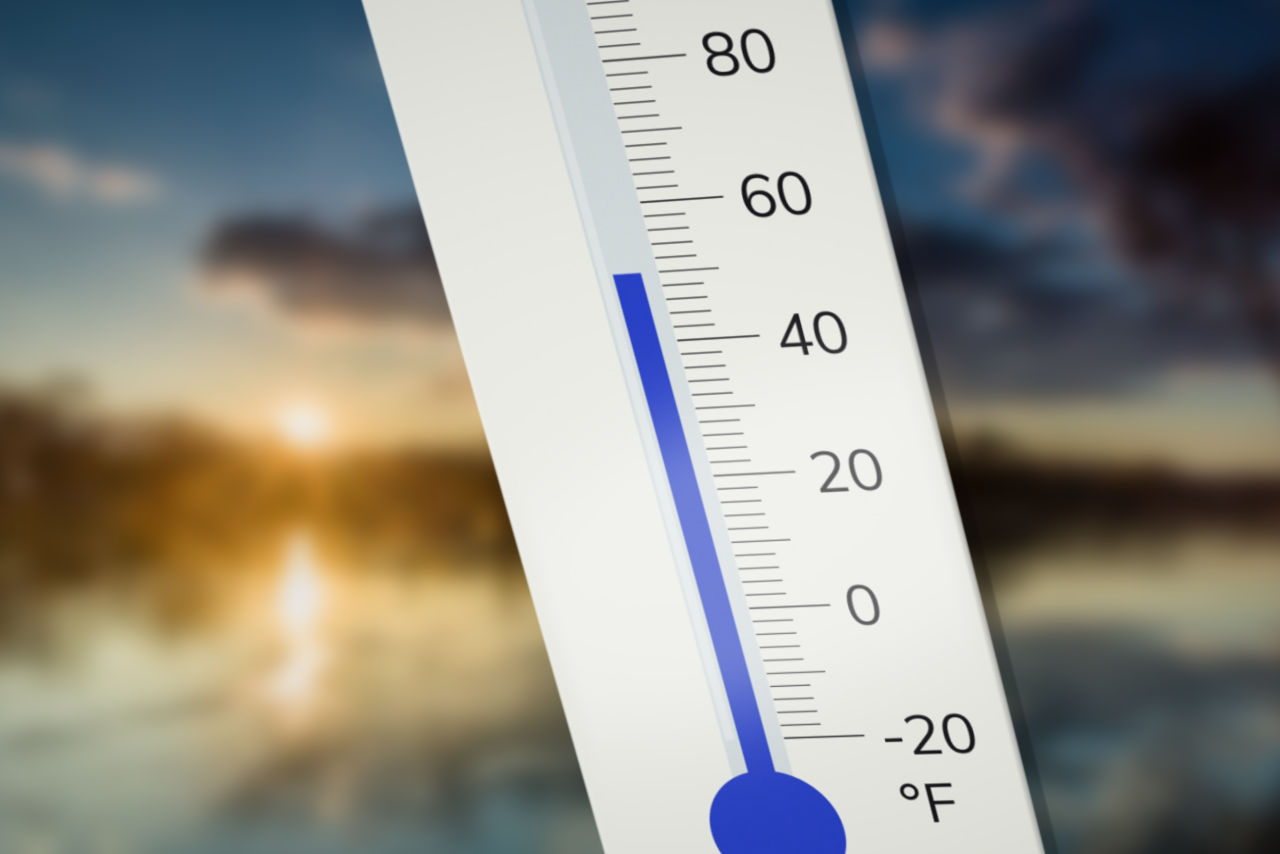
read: 50 °F
